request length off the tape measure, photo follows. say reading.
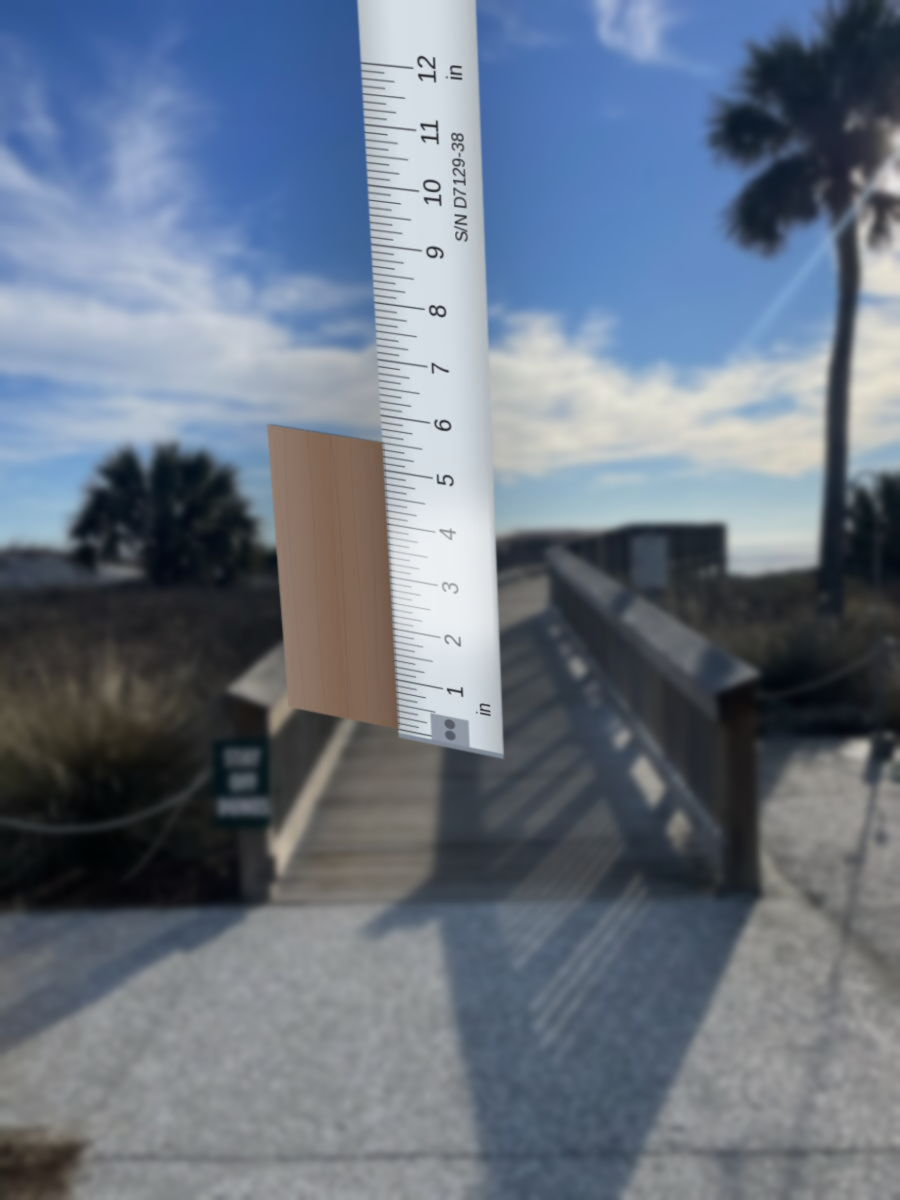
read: 5.5 in
